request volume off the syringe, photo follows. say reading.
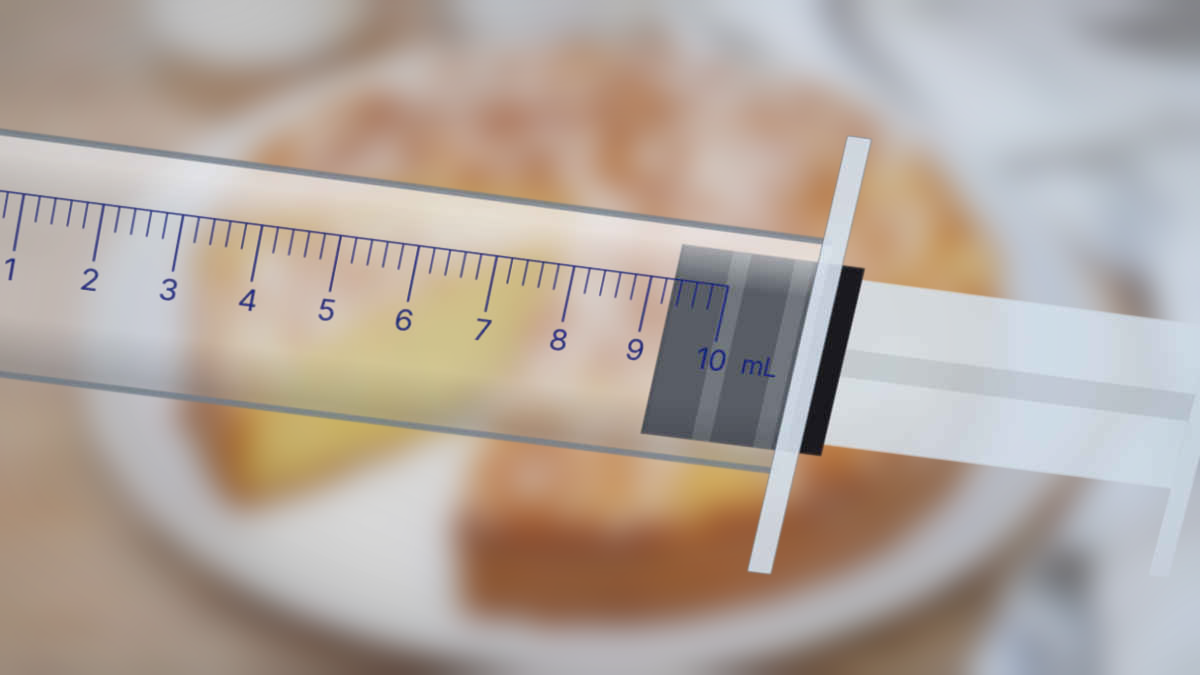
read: 9.3 mL
